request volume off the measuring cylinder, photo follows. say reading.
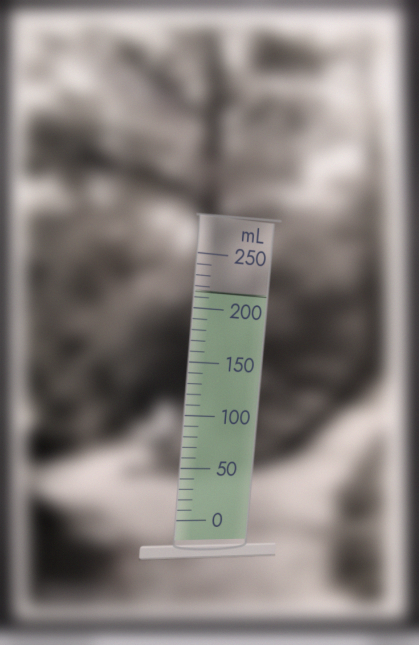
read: 215 mL
